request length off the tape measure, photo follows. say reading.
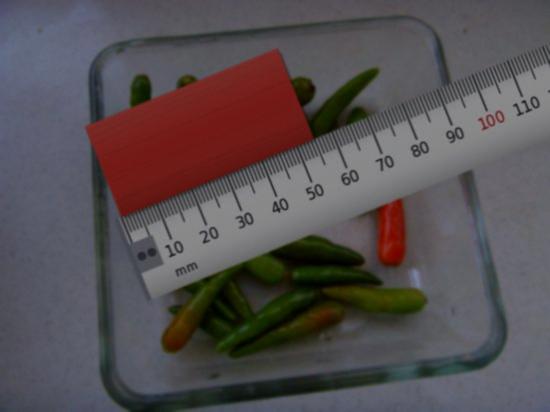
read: 55 mm
